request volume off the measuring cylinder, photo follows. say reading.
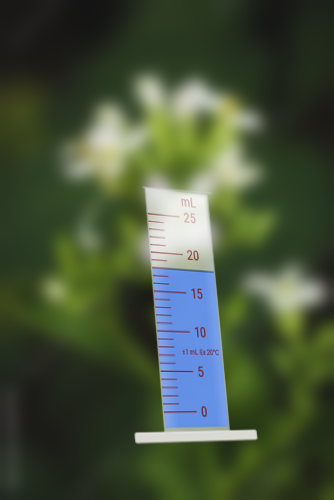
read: 18 mL
